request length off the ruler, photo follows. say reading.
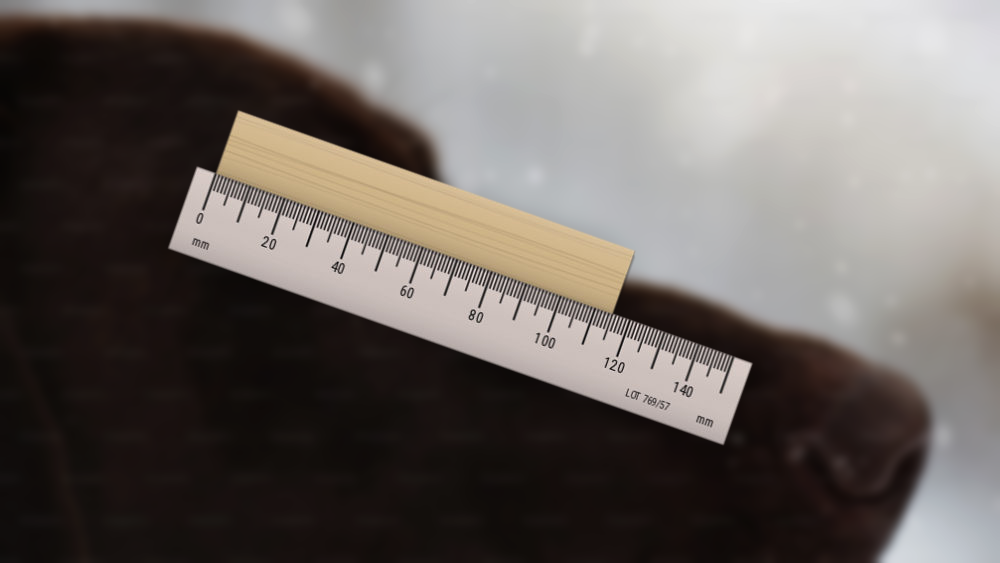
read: 115 mm
